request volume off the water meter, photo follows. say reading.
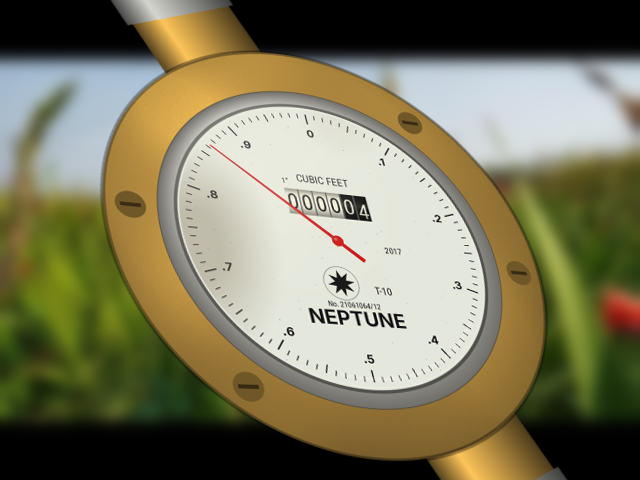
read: 3.86 ft³
